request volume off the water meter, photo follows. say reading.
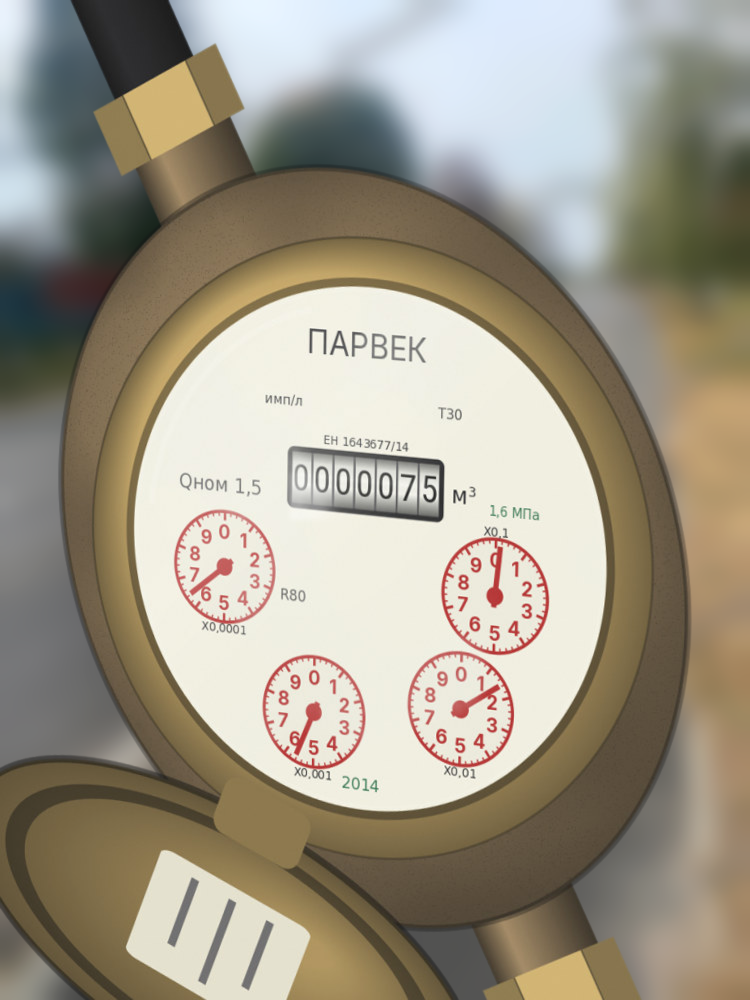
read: 75.0156 m³
